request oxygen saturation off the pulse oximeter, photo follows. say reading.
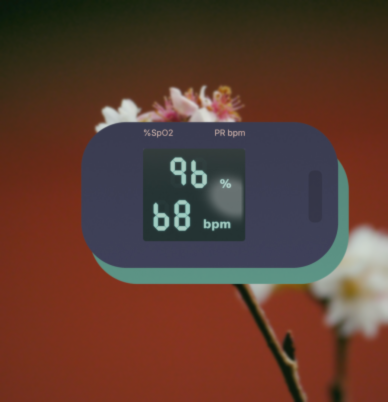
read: 96 %
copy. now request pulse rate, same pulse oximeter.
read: 68 bpm
